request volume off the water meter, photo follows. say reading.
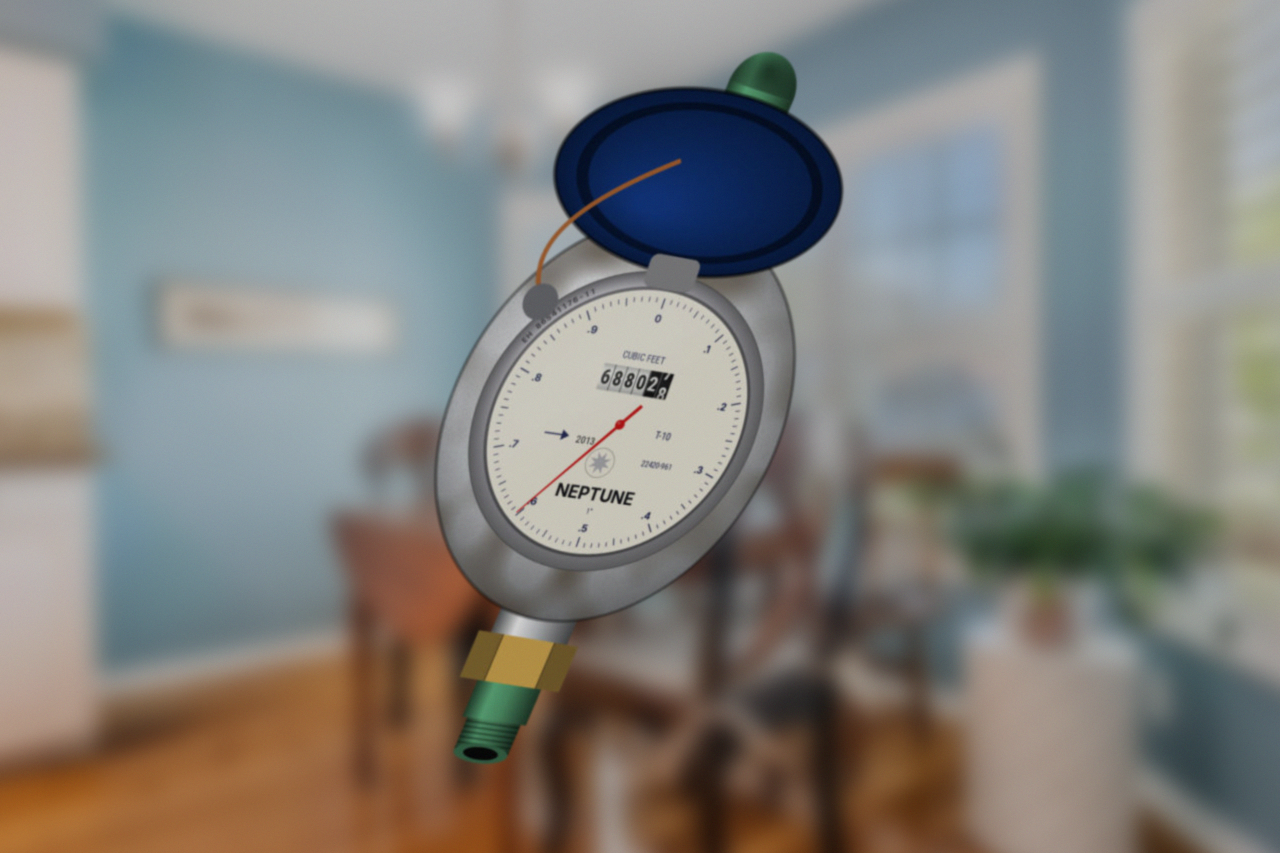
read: 688027.60 ft³
